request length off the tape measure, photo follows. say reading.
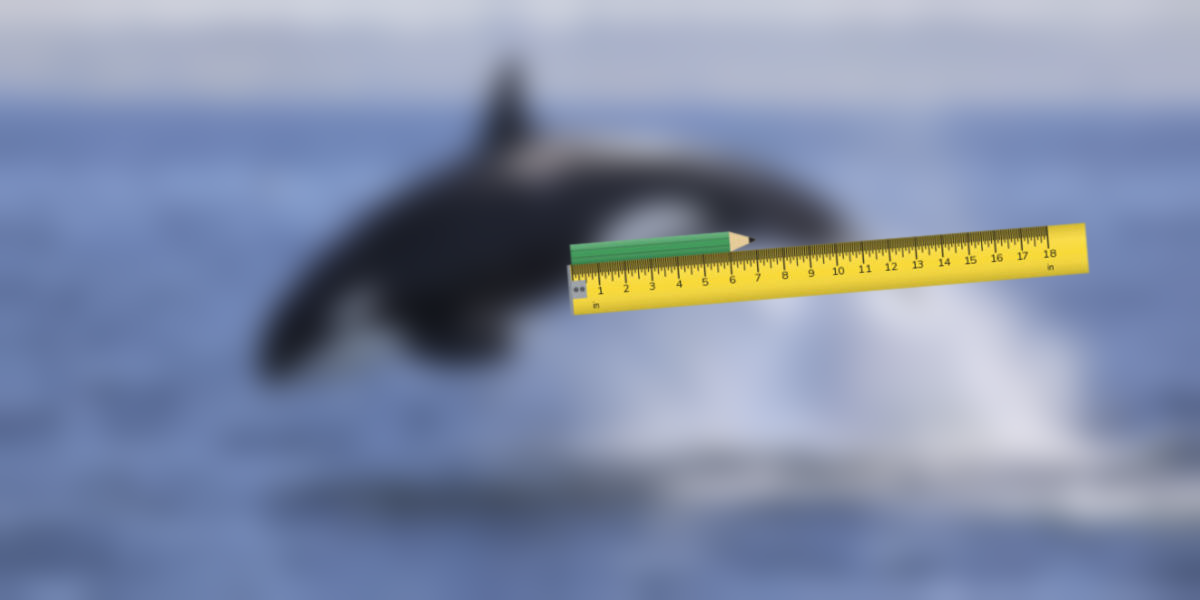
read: 7 in
